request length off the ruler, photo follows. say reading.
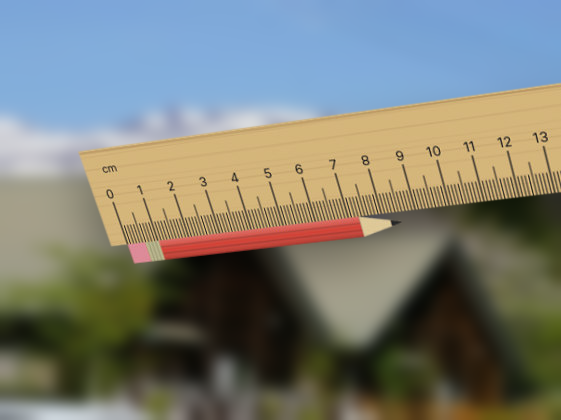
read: 8.5 cm
